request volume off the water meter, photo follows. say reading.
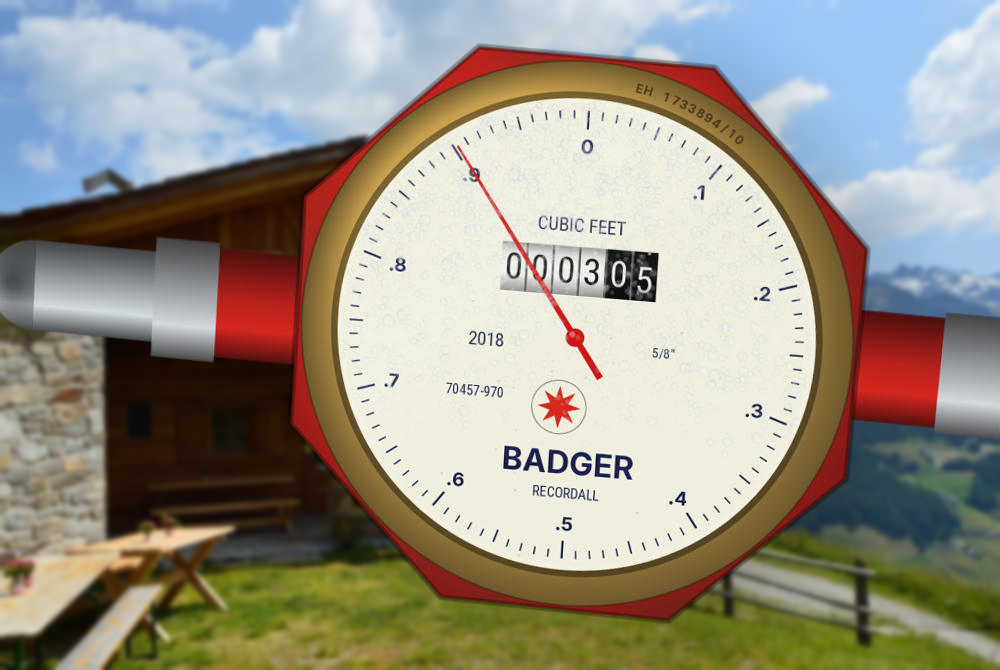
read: 304.90 ft³
